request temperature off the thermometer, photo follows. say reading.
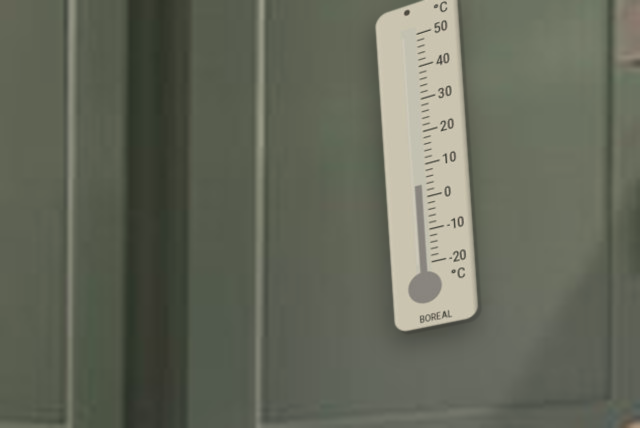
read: 4 °C
